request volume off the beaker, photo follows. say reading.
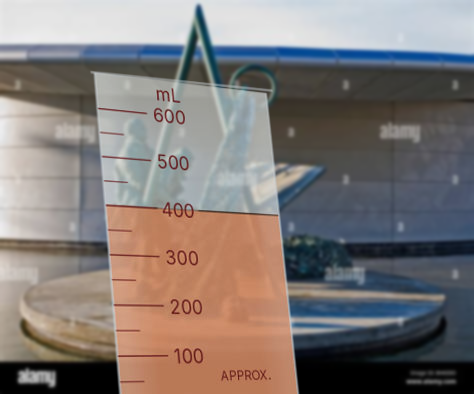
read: 400 mL
